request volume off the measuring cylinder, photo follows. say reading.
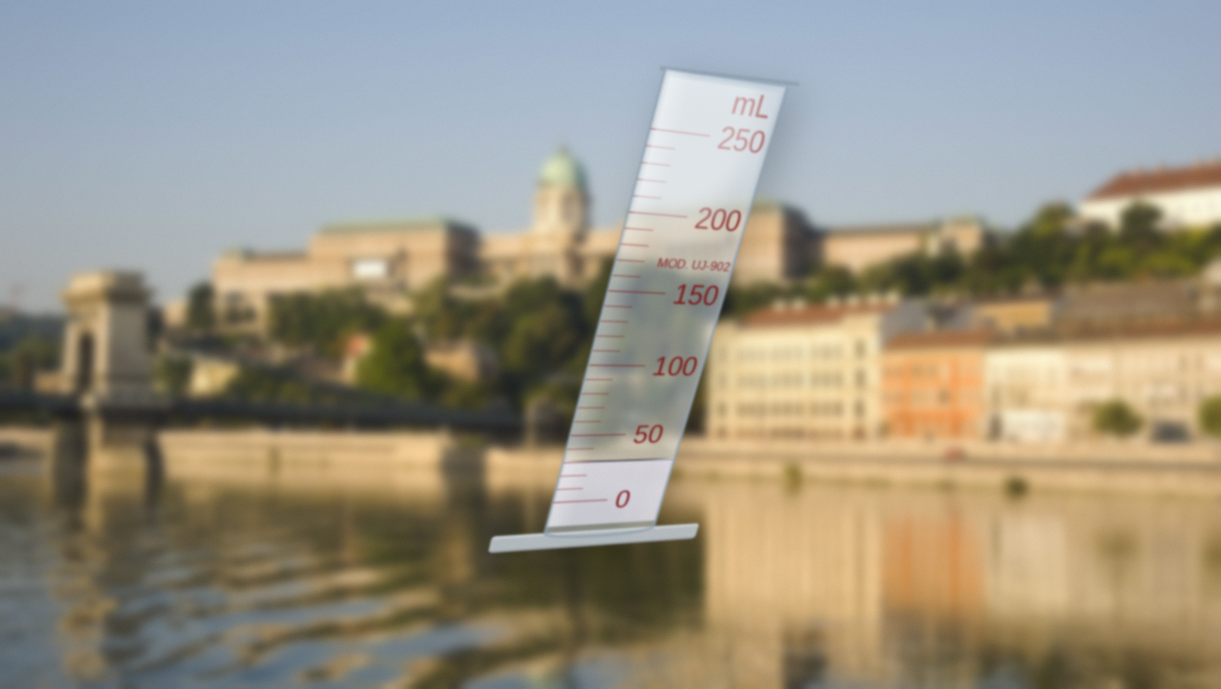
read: 30 mL
